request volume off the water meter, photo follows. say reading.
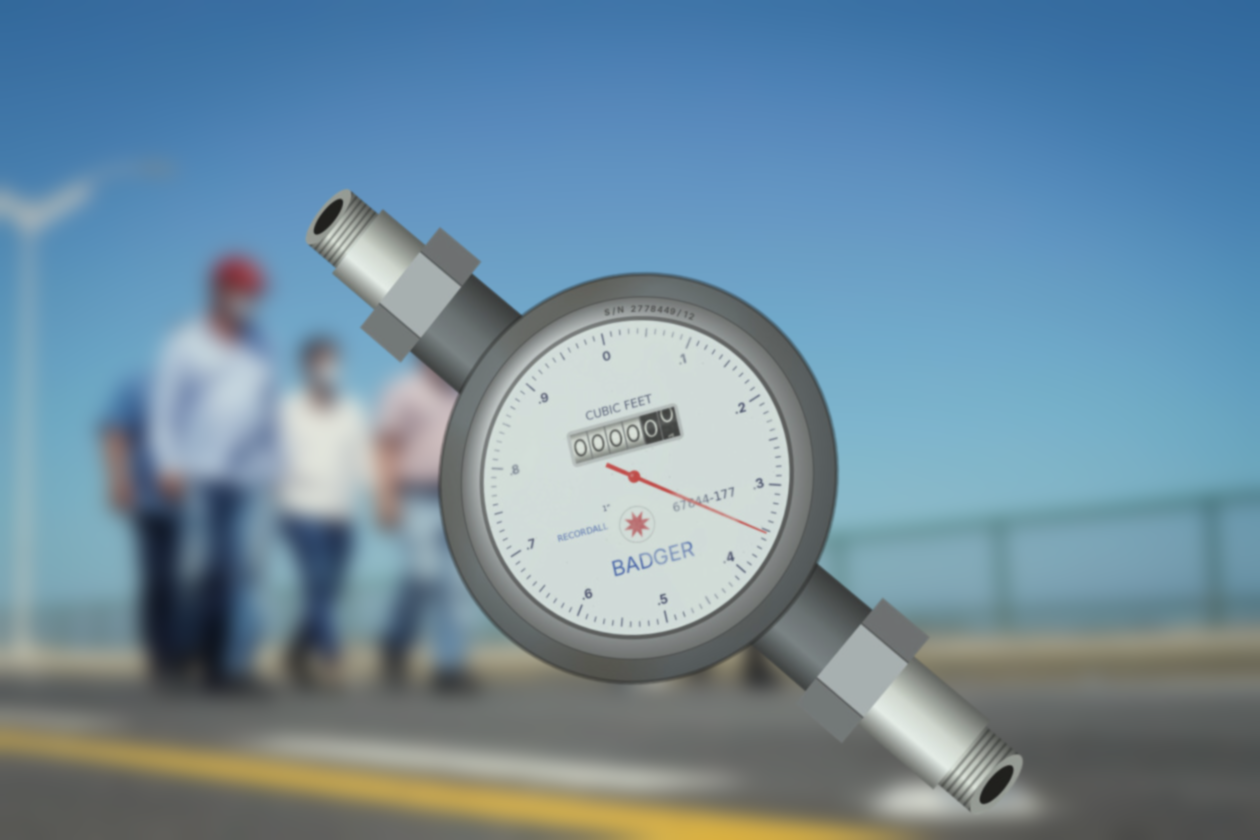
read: 0.35 ft³
